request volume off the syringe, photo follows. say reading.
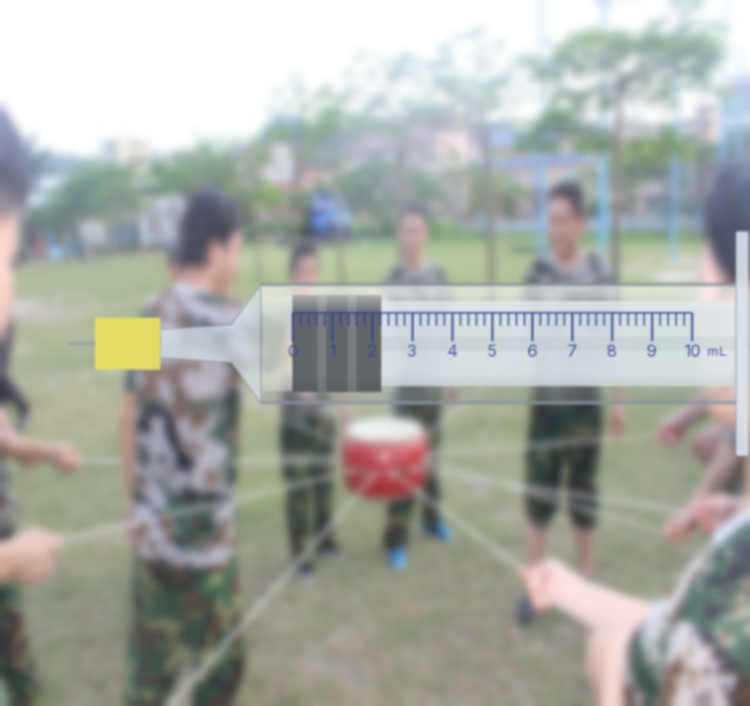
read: 0 mL
